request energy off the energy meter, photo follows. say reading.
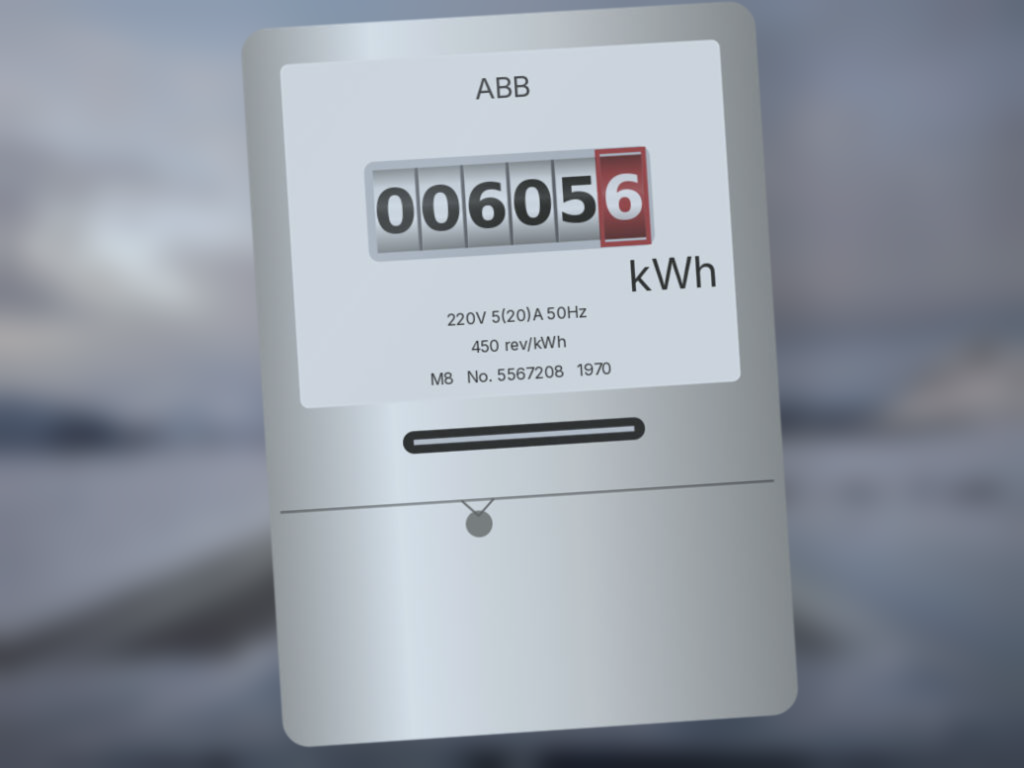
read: 605.6 kWh
